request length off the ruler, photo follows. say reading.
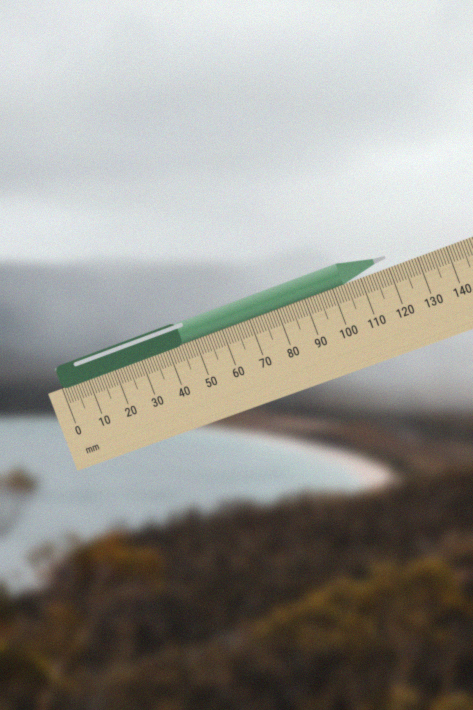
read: 120 mm
